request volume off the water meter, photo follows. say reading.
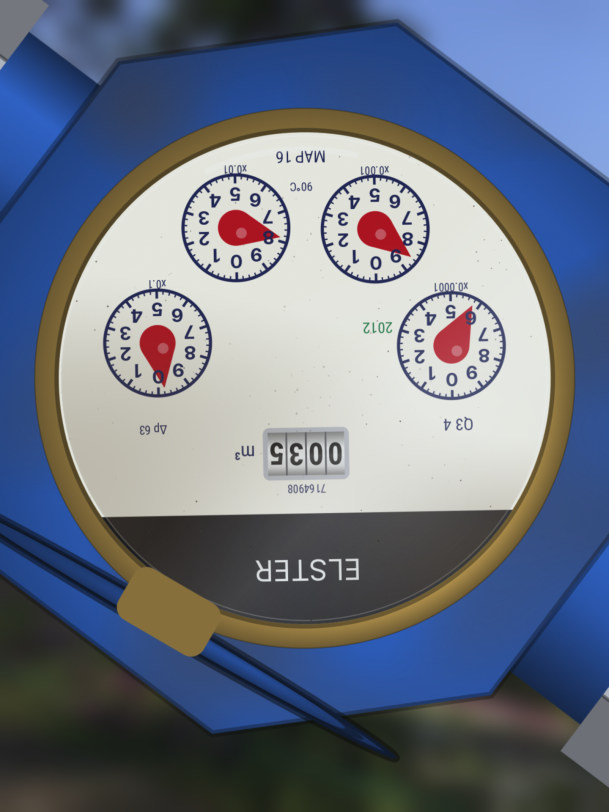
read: 34.9785 m³
